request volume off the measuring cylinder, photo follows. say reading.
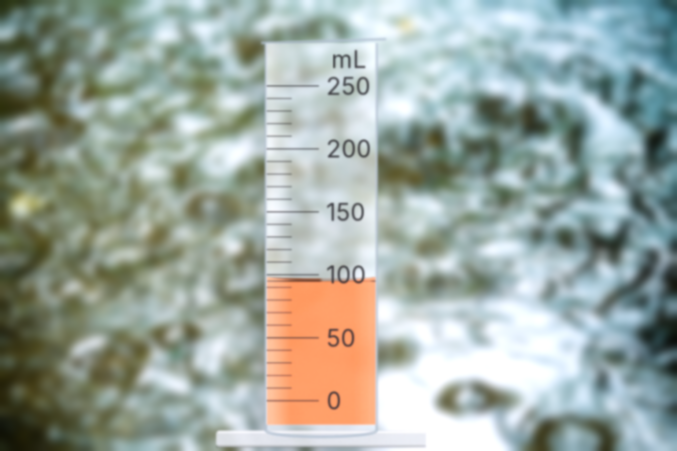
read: 95 mL
